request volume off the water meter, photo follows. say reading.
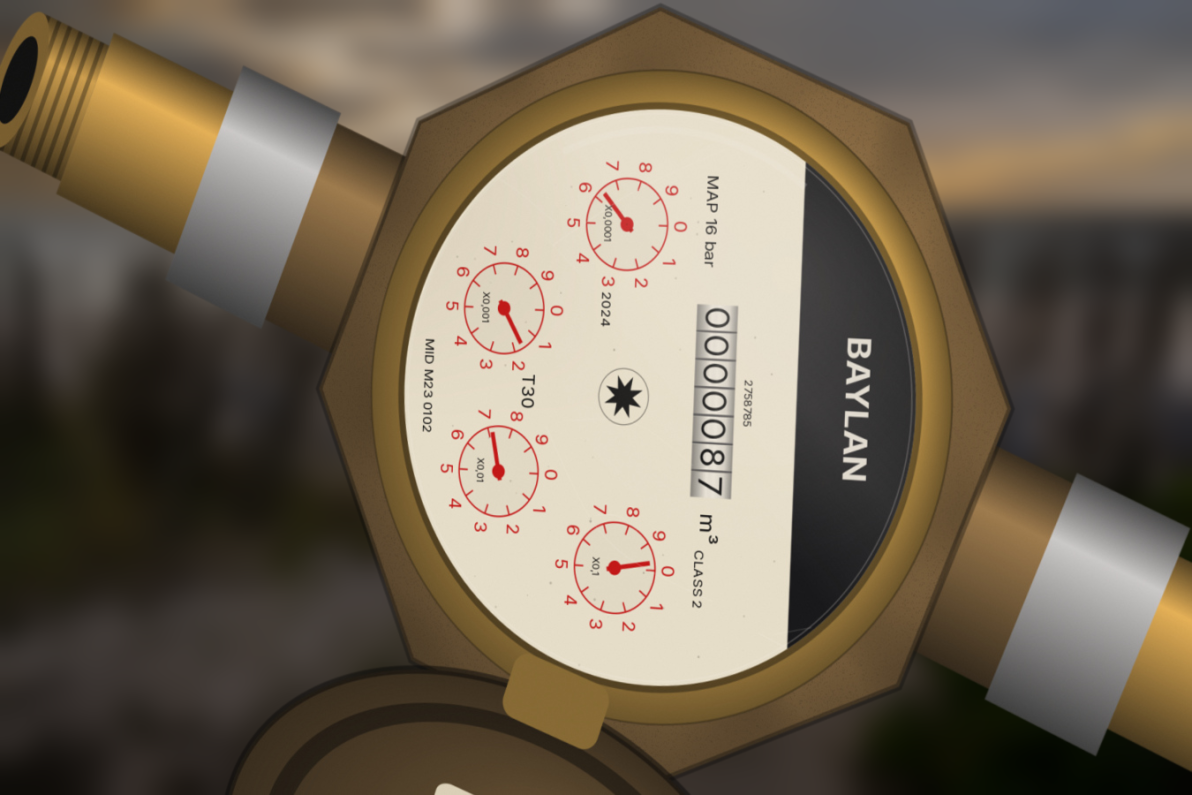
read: 86.9716 m³
